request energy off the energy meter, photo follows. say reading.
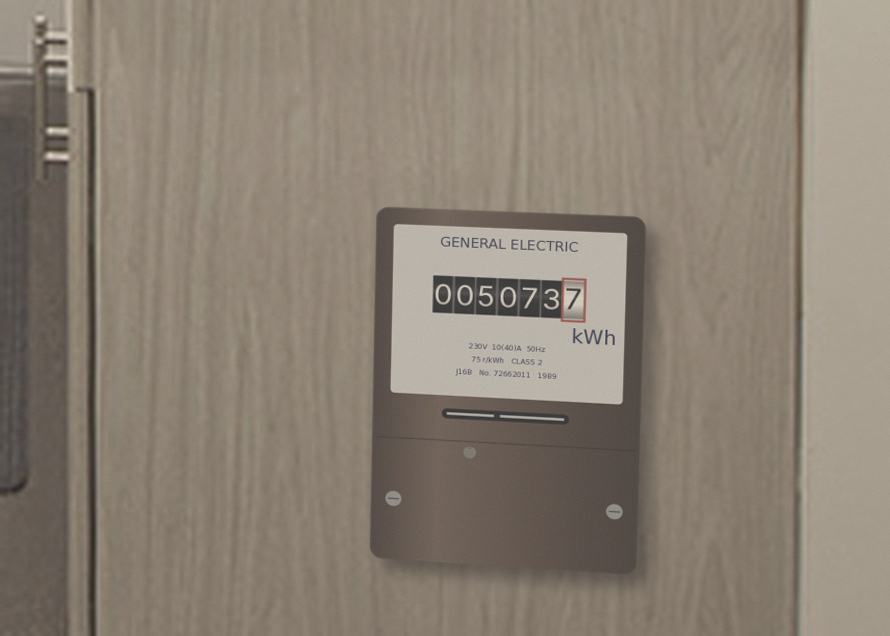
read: 5073.7 kWh
